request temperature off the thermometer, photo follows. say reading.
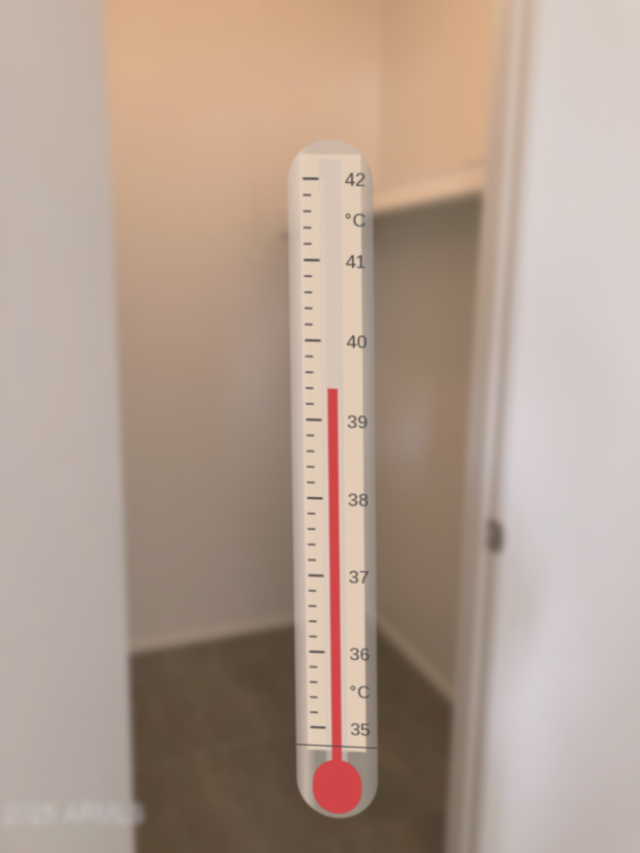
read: 39.4 °C
